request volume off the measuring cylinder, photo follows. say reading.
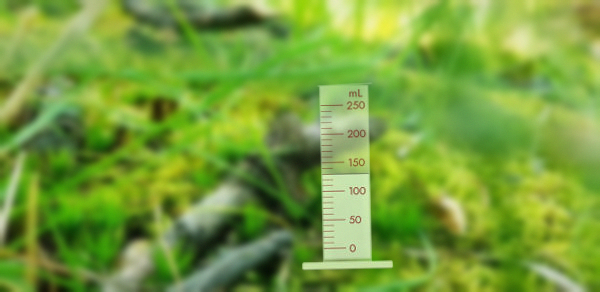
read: 130 mL
